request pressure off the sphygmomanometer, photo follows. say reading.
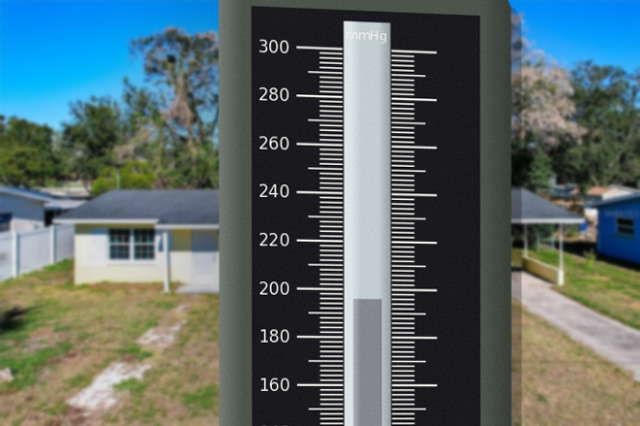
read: 196 mmHg
